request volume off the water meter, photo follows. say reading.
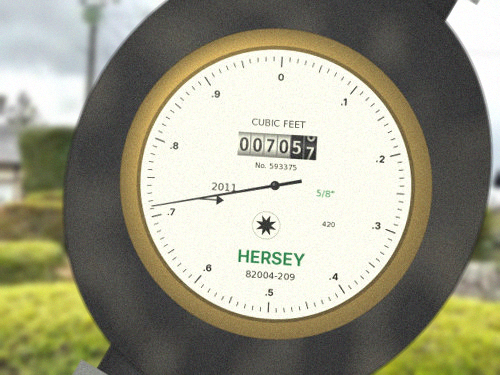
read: 7056.71 ft³
